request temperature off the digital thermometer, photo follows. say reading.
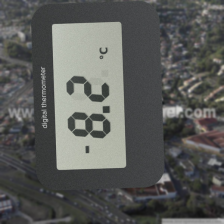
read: -8.2 °C
